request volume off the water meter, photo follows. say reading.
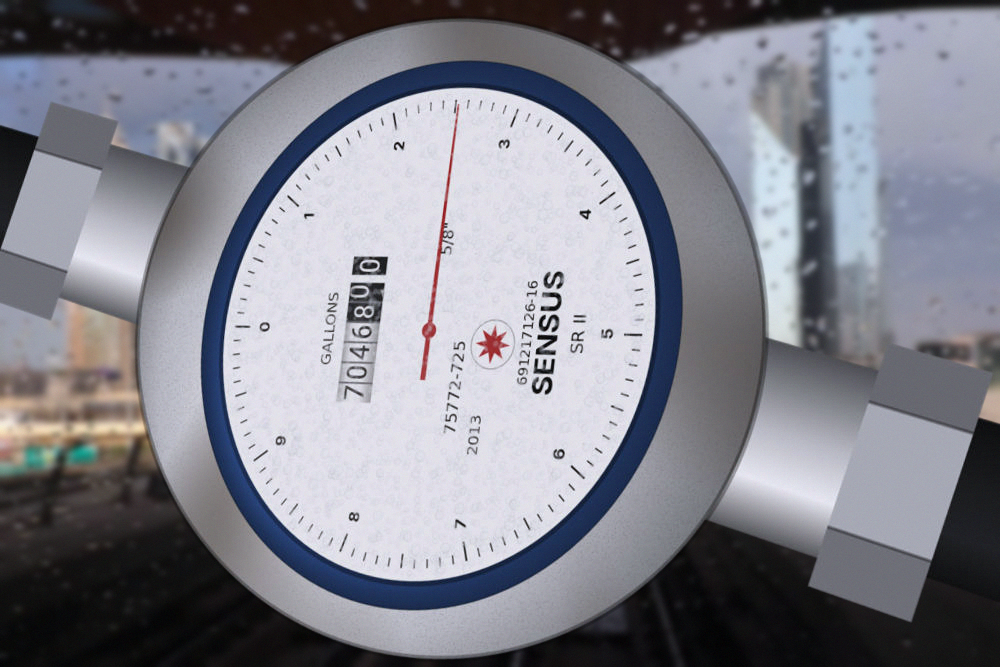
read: 7046802.5 gal
